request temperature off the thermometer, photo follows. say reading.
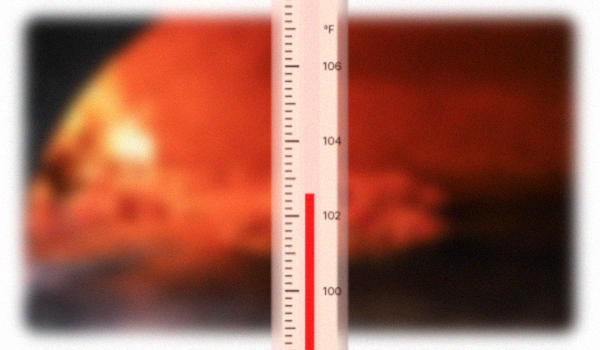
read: 102.6 °F
